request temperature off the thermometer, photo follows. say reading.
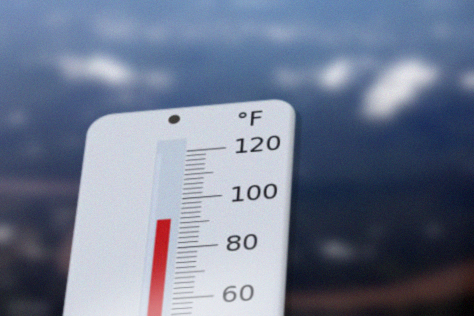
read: 92 °F
